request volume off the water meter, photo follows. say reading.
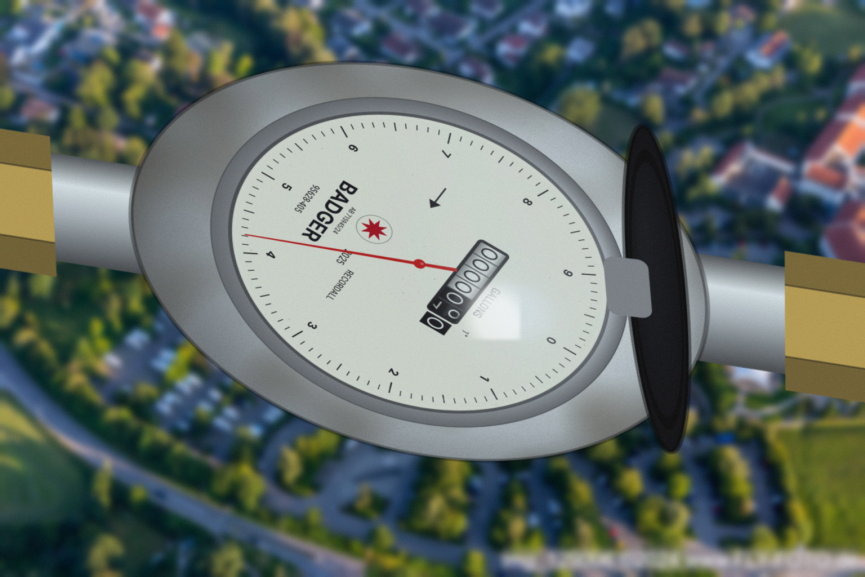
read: 64.2 gal
